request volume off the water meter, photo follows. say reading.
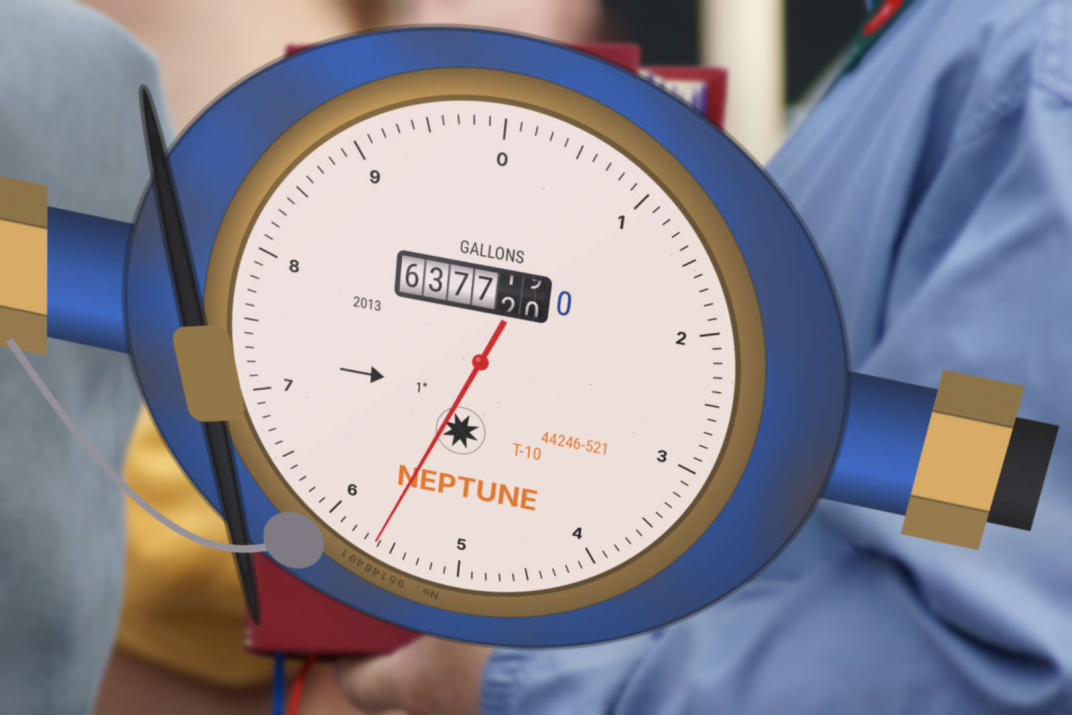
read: 6377195.6 gal
